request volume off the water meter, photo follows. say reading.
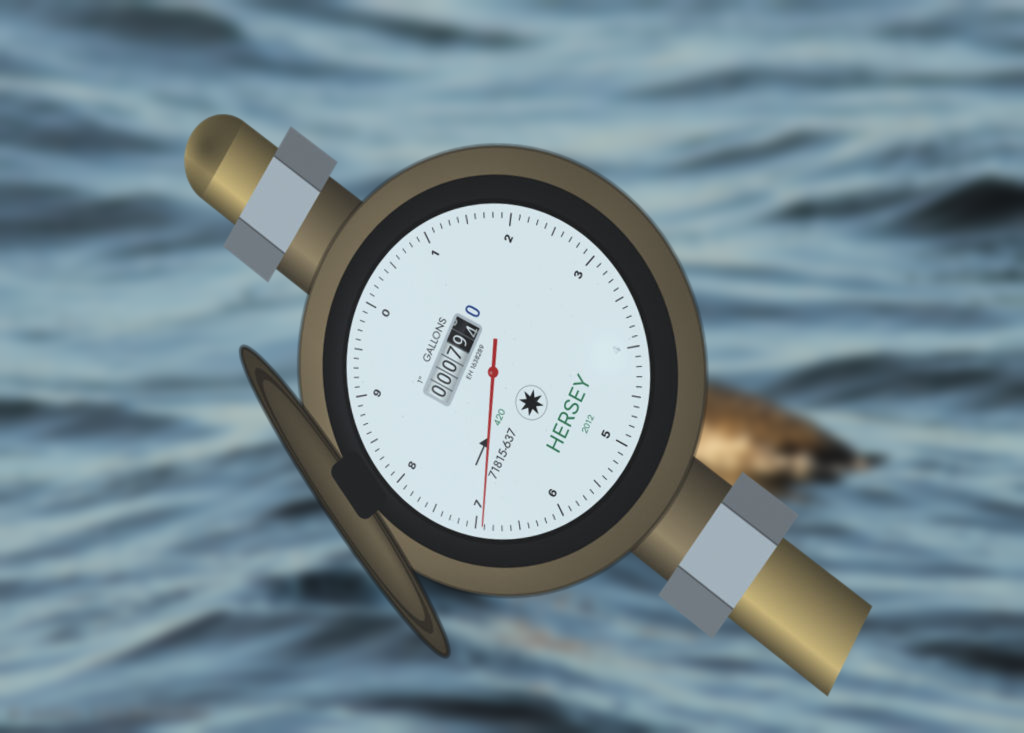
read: 7936.9 gal
